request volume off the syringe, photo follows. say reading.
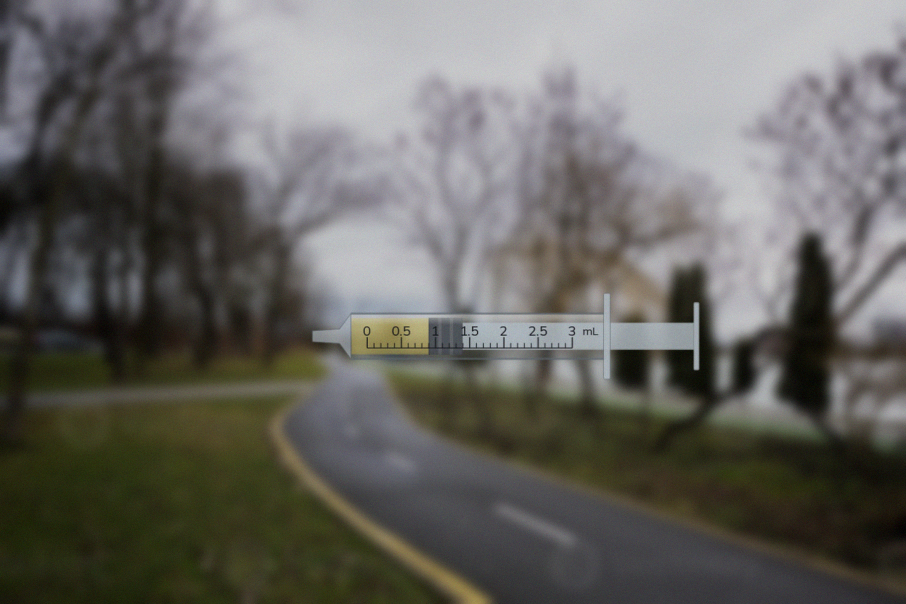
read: 0.9 mL
